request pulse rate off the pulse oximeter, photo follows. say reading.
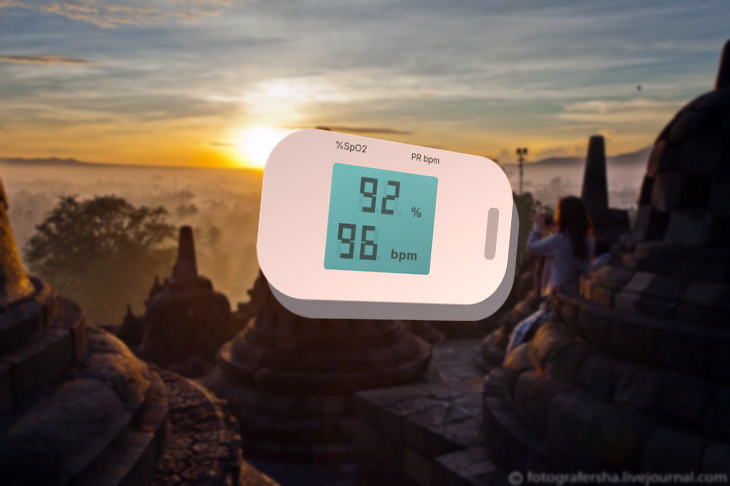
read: 96 bpm
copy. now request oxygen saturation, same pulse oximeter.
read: 92 %
